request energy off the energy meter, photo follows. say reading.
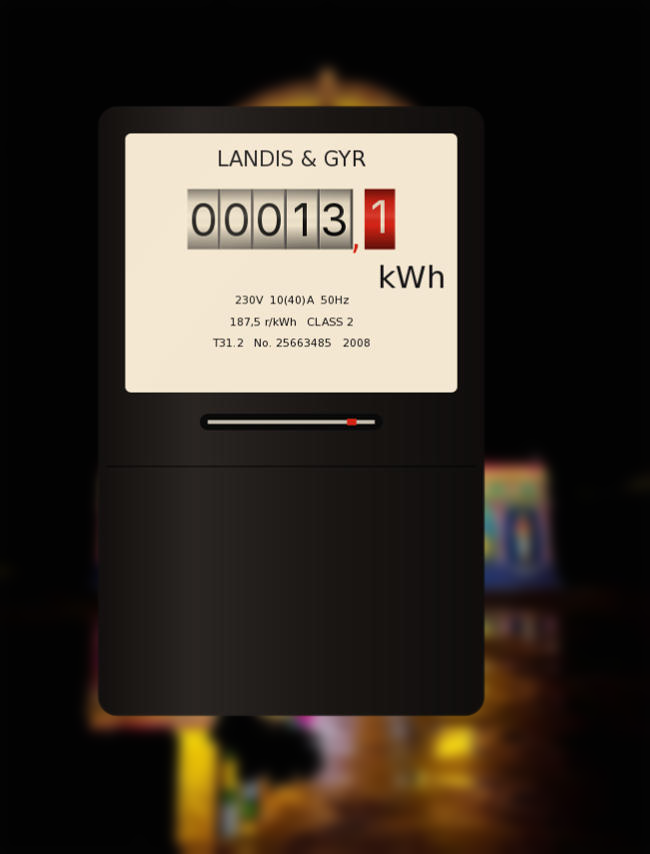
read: 13.1 kWh
